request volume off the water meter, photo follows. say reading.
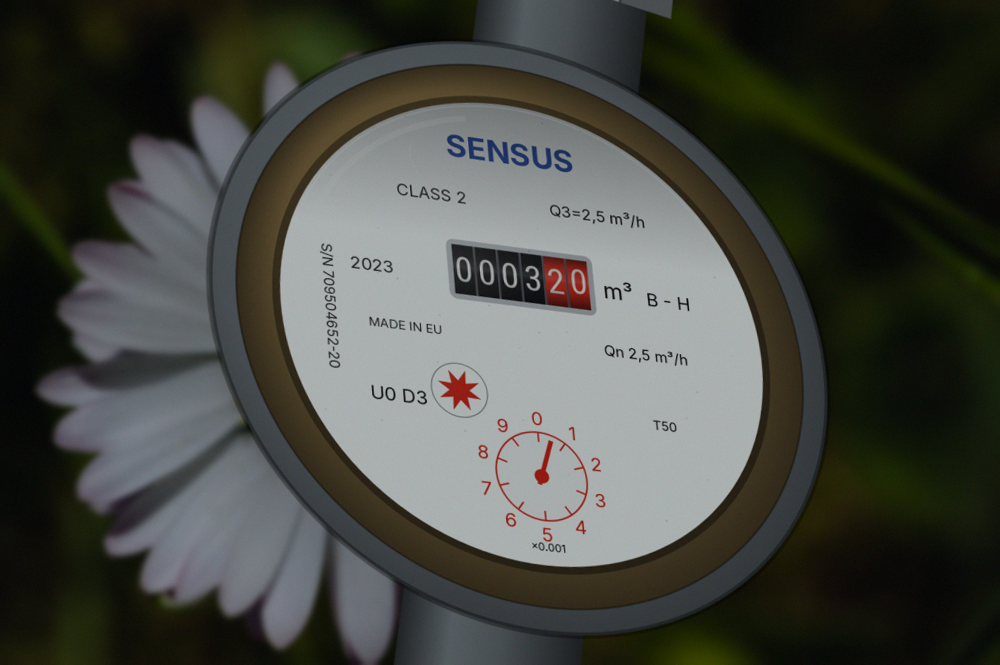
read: 3.200 m³
